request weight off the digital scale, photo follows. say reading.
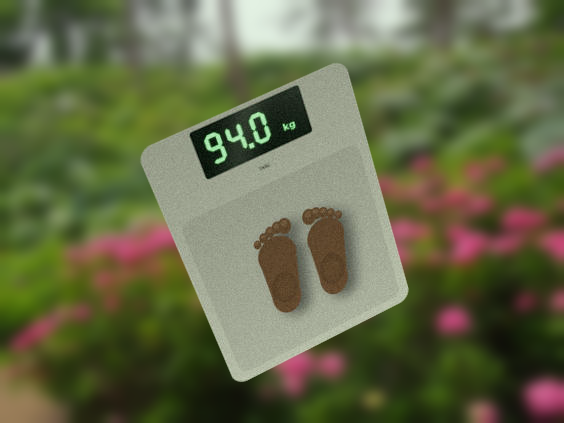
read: 94.0 kg
